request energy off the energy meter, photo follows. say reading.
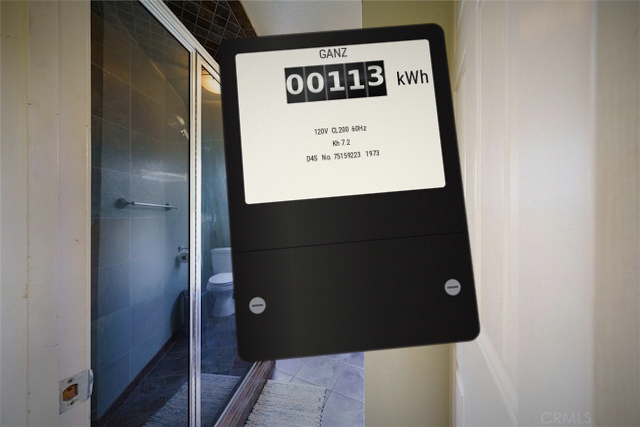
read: 113 kWh
